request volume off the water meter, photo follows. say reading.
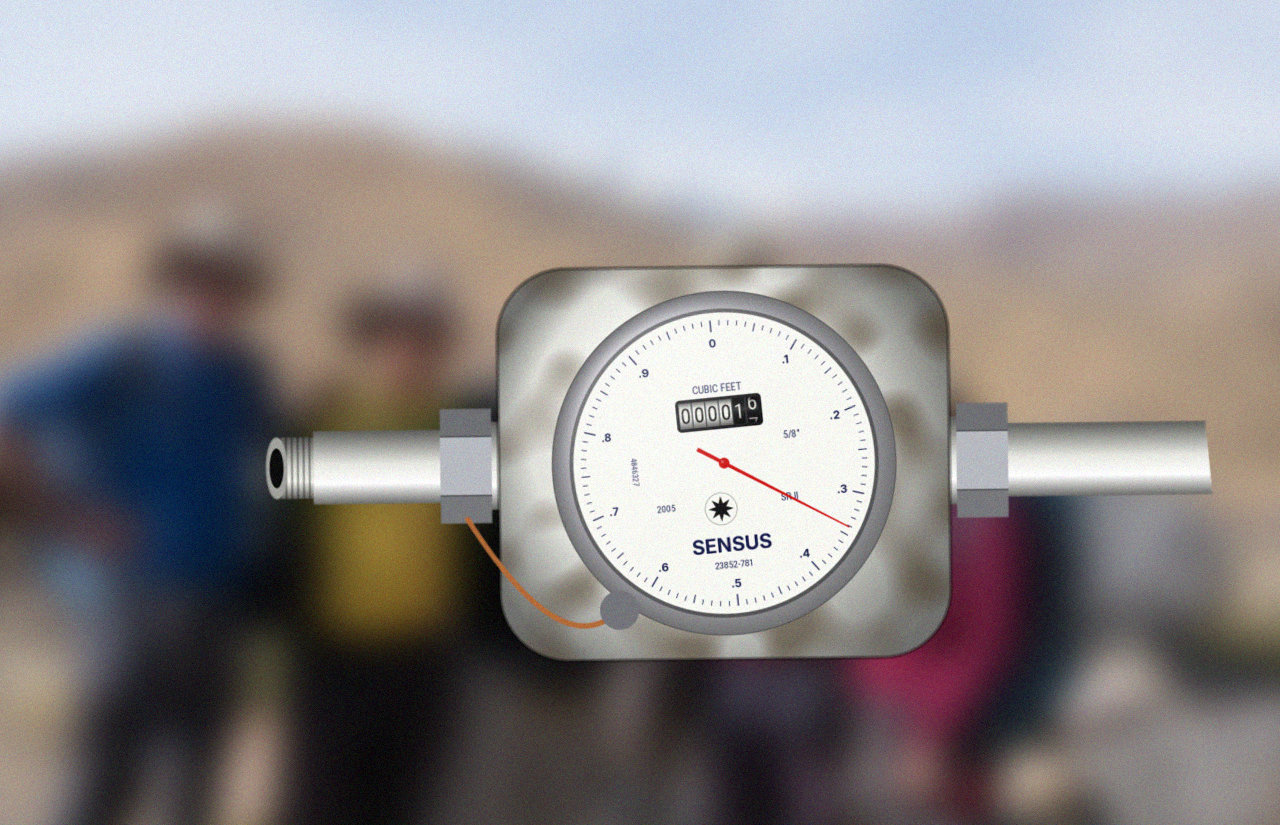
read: 16.34 ft³
